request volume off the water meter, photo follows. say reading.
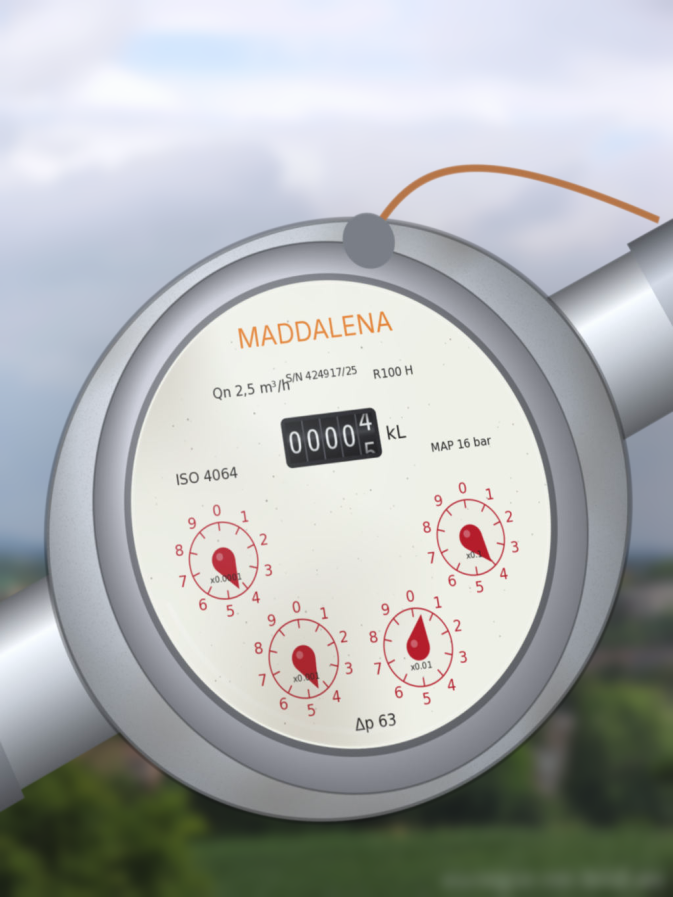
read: 4.4044 kL
